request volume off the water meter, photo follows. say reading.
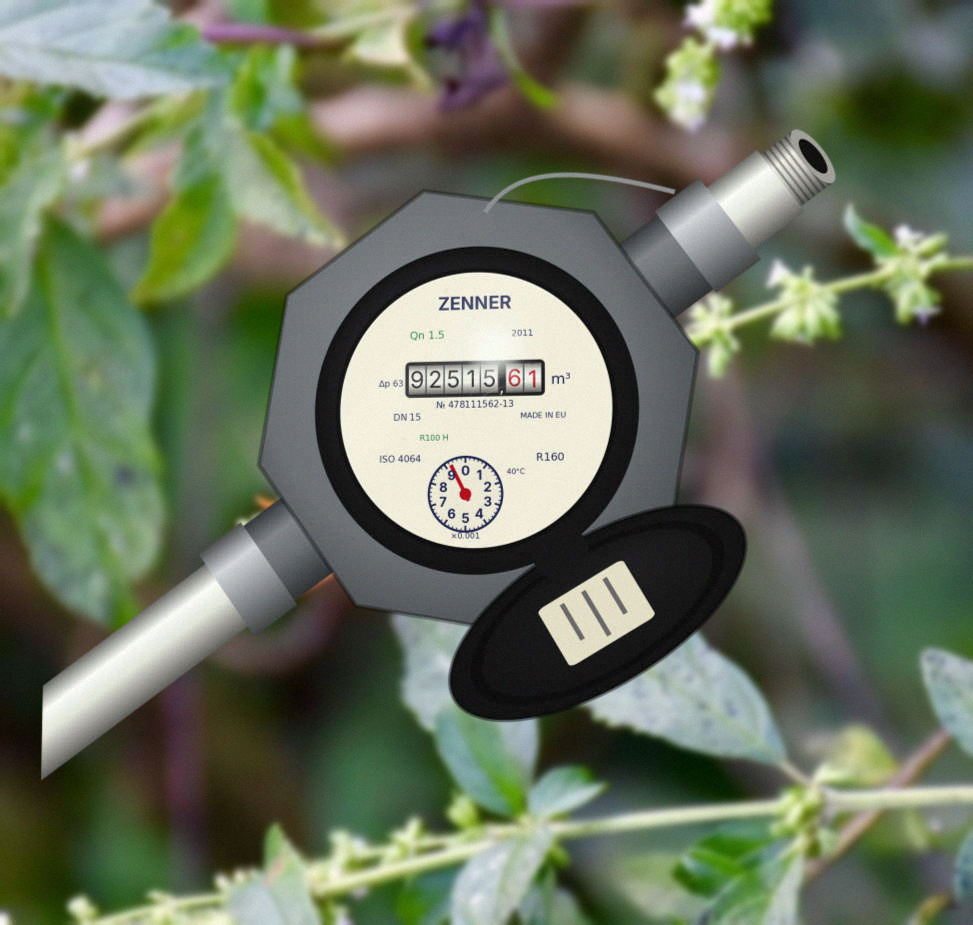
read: 92515.609 m³
